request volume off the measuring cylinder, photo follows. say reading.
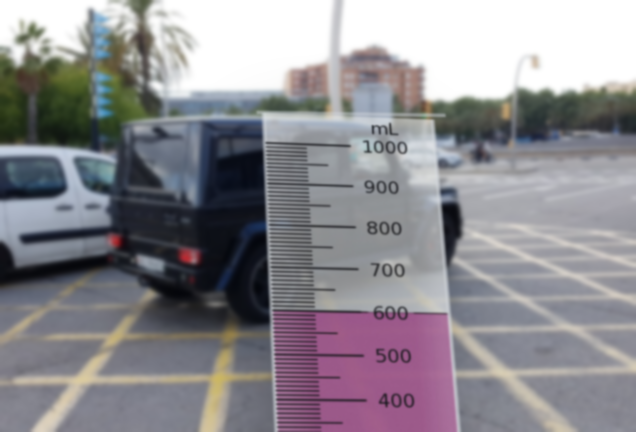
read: 600 mL
